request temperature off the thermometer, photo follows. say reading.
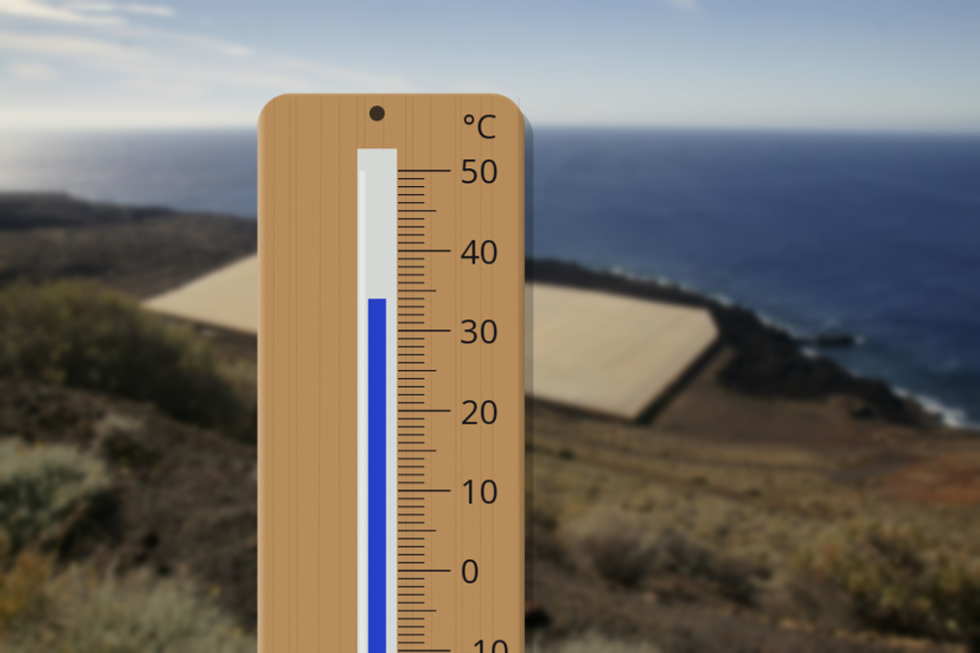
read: 34 °C
